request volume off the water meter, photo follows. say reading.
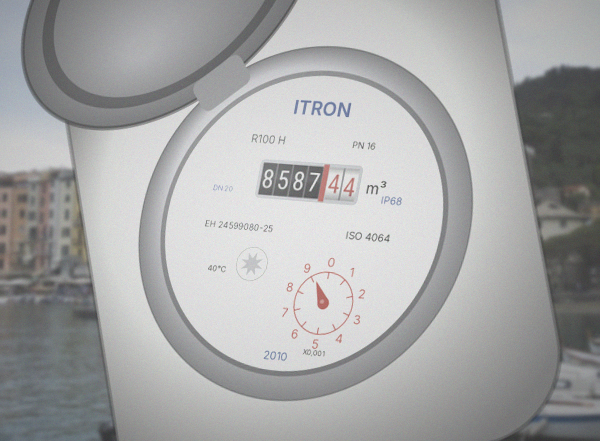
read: 8587.439 m³
